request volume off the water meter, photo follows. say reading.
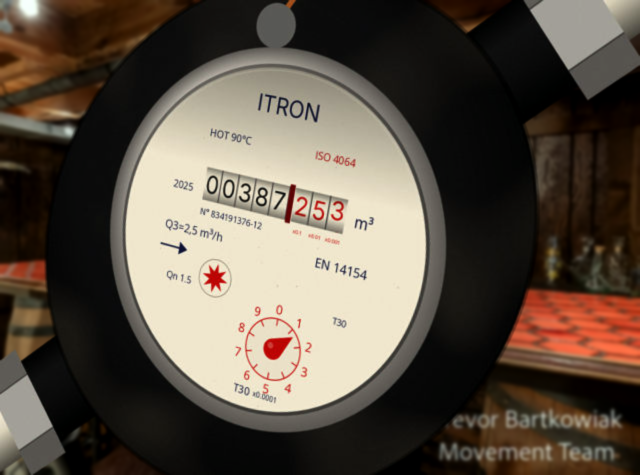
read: 387.2531 m³
